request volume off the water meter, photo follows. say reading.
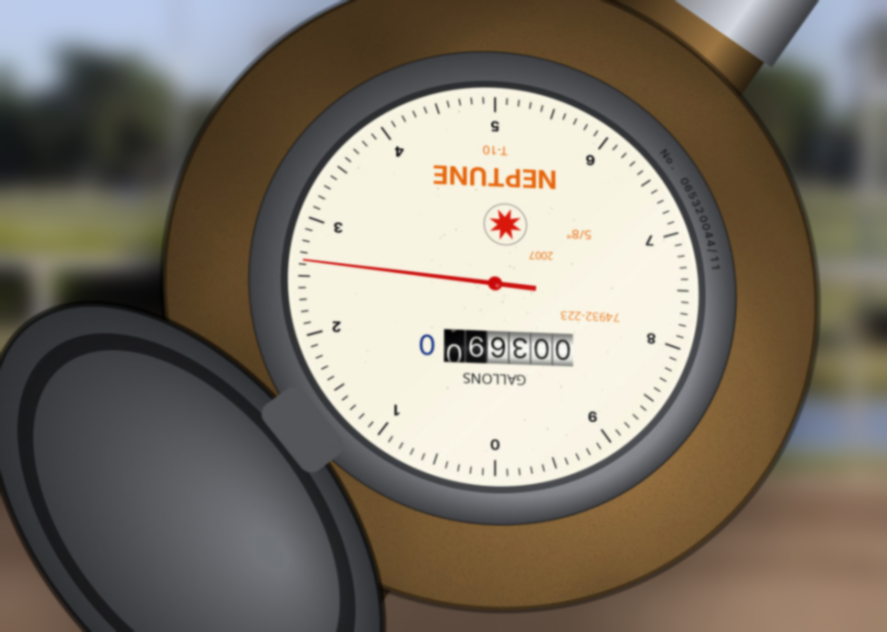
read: 36902.6 gal
